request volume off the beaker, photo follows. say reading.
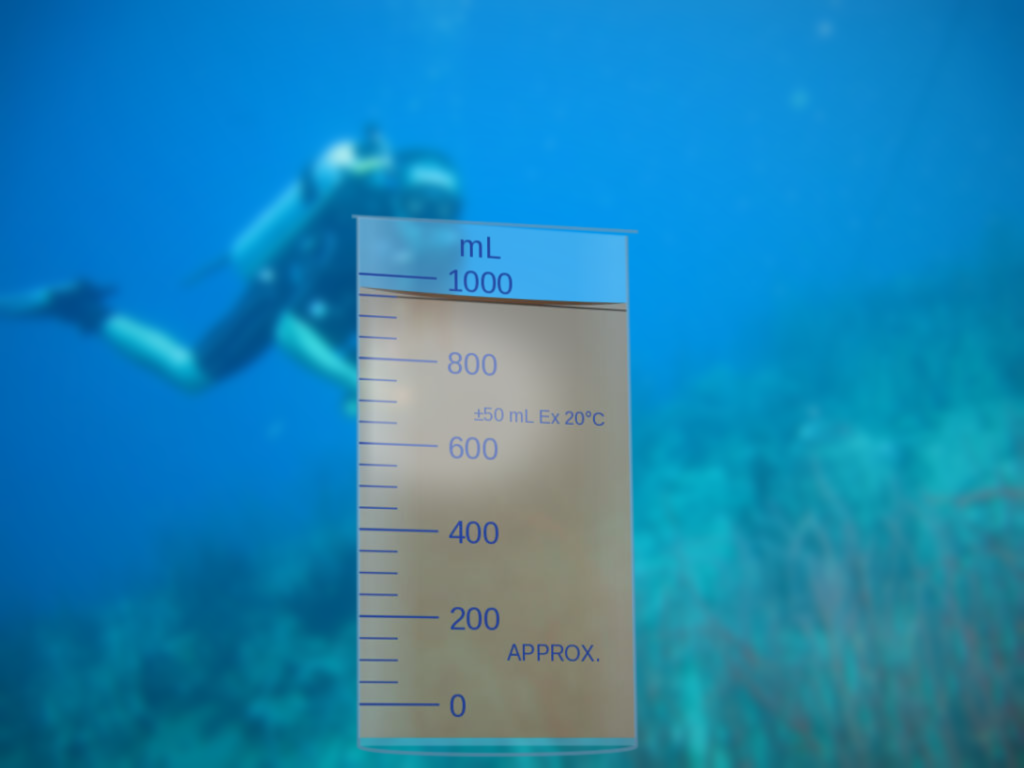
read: 950 mL
